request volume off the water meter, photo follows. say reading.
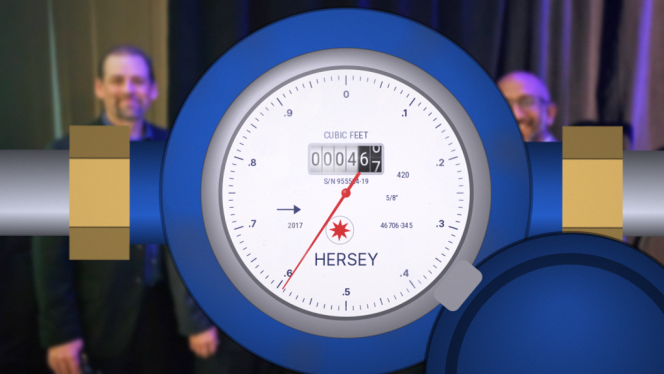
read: 466.59 ft³
